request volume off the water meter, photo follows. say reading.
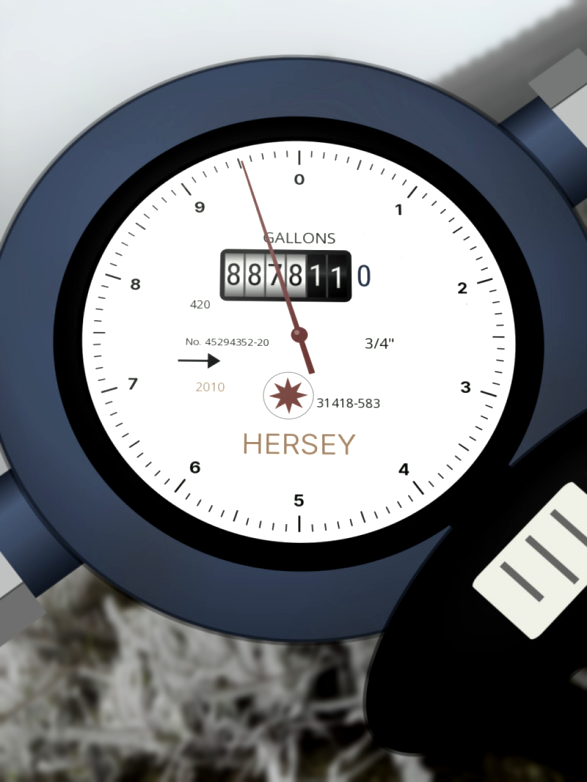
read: 8878109.5 gal
